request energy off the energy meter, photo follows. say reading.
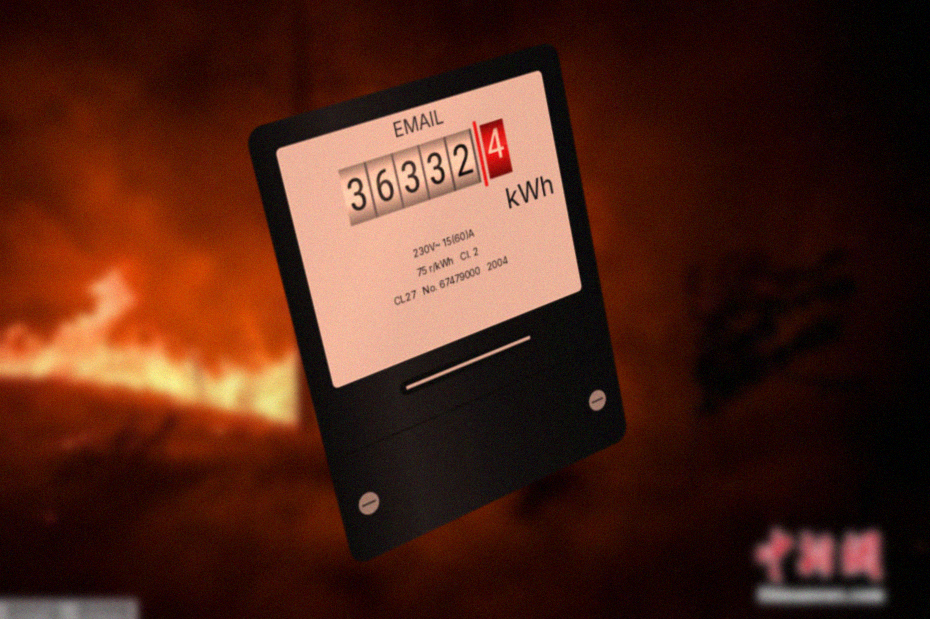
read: 36332.4 kWh
